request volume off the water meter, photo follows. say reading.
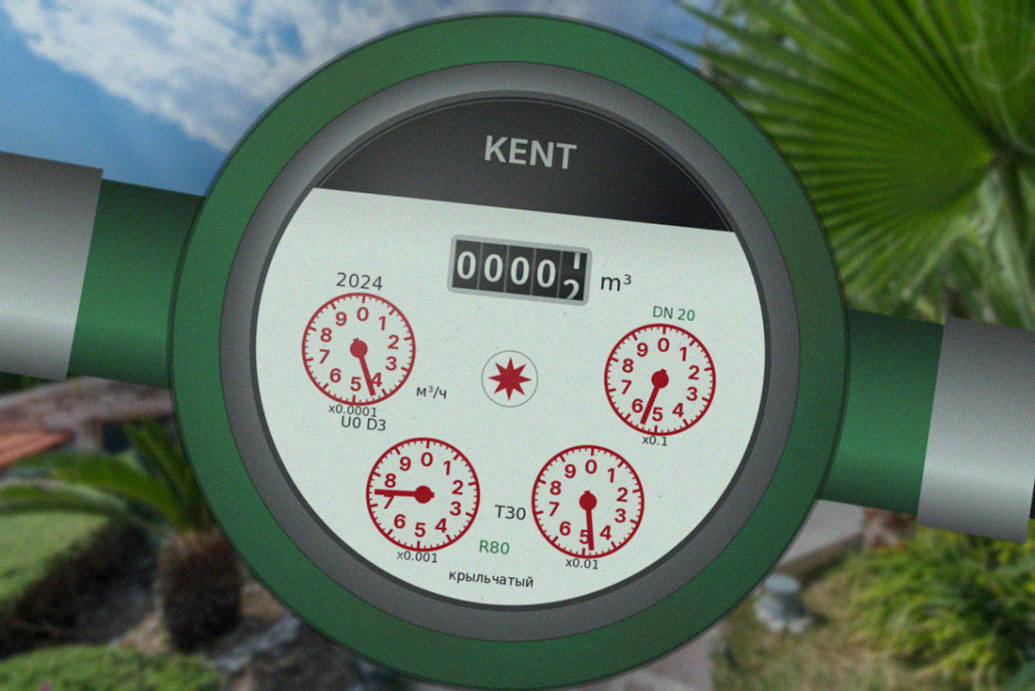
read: 1.5474 m³
